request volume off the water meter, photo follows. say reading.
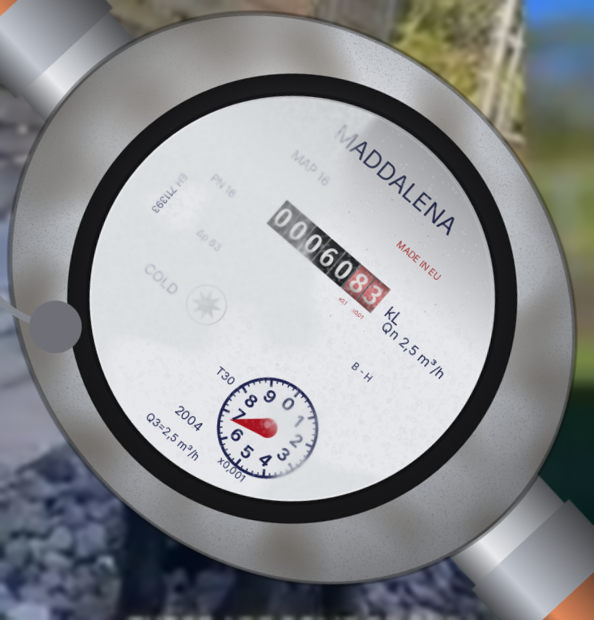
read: 60.836 kL
